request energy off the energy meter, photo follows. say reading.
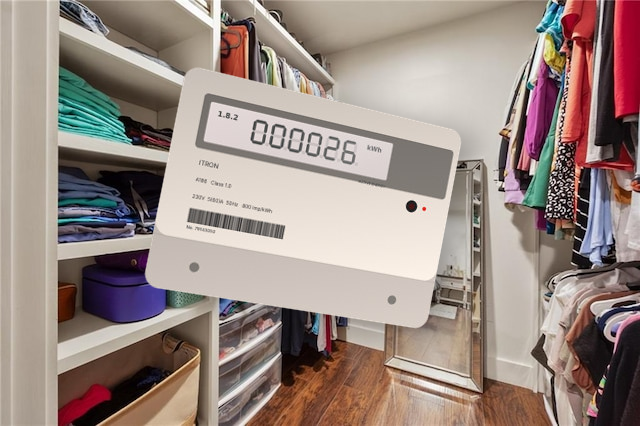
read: 26 kWh
